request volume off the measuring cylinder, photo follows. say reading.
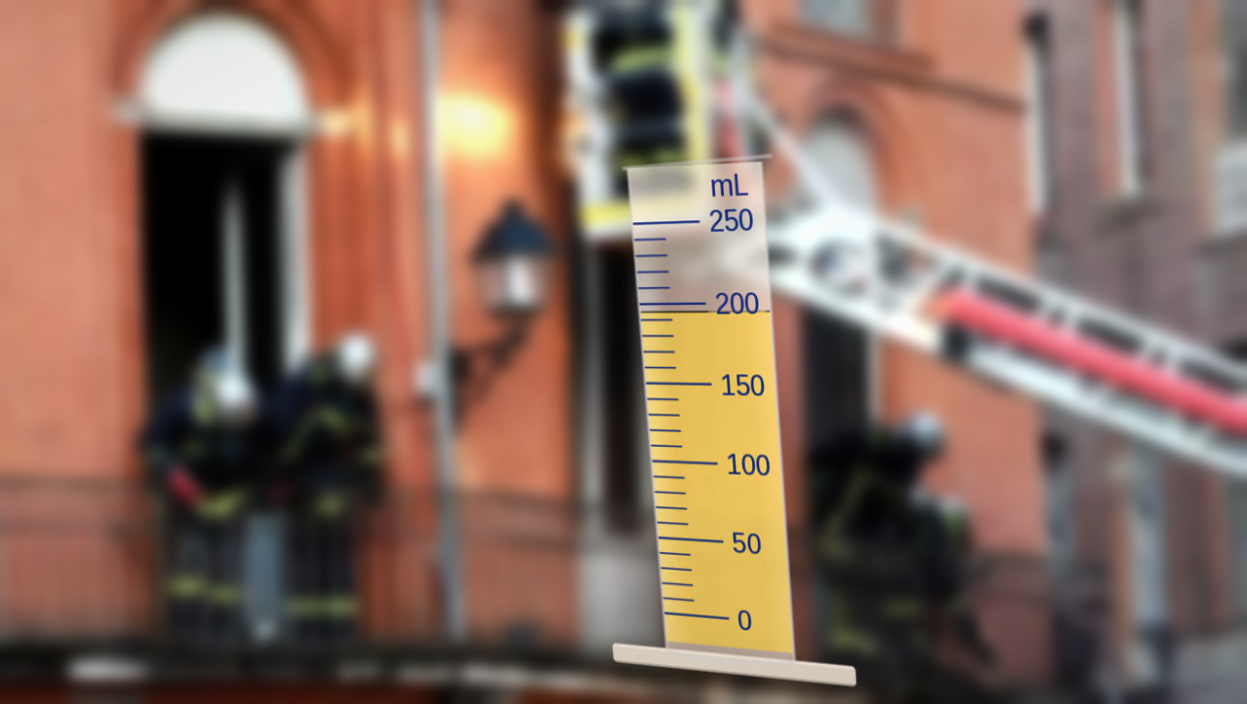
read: 195 mL
